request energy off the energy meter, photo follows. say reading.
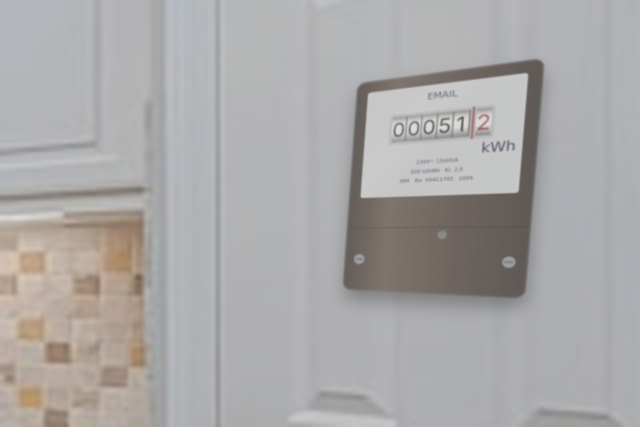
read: 51.2 kWh
